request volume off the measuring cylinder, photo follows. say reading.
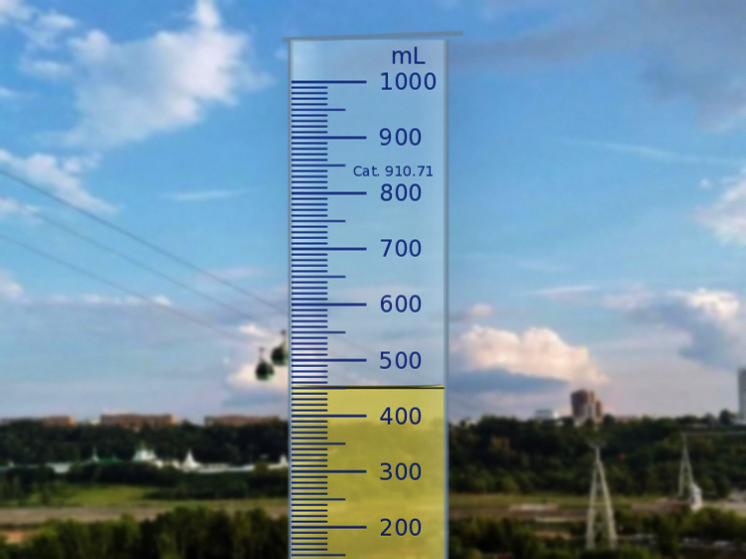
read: 450 mL
